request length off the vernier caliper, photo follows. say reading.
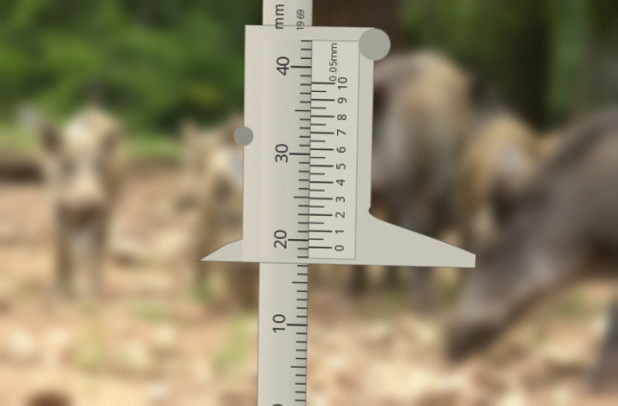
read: 19.2 mm
